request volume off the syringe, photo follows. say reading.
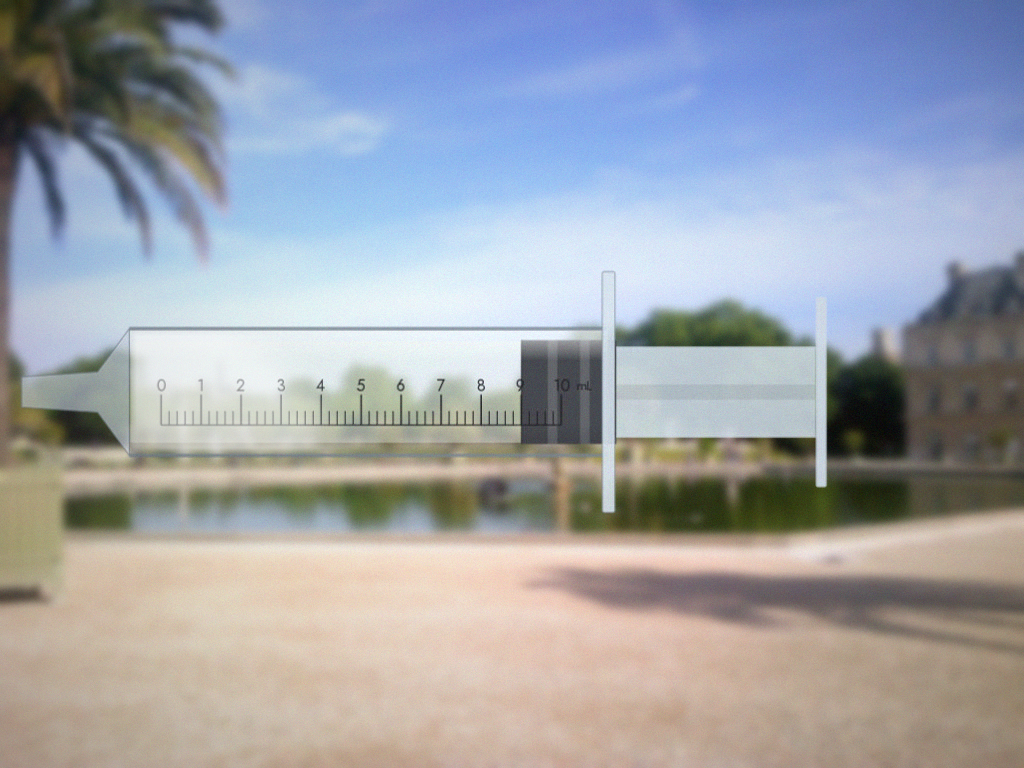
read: 9 mL
